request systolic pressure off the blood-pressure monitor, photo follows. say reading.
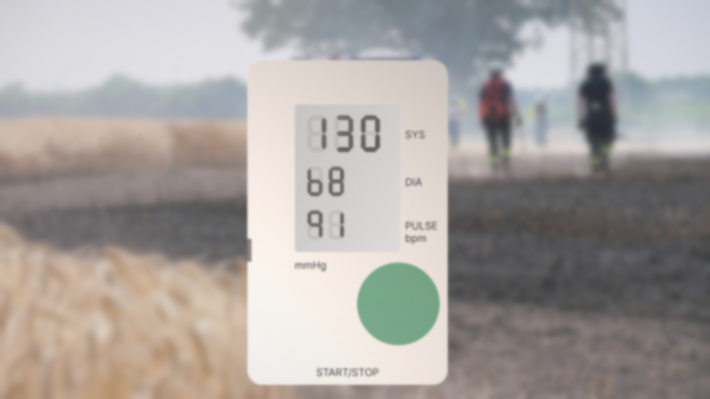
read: 130 mmHg
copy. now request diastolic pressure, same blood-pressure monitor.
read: 68 mmHg
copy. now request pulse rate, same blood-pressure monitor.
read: 91 bpm
